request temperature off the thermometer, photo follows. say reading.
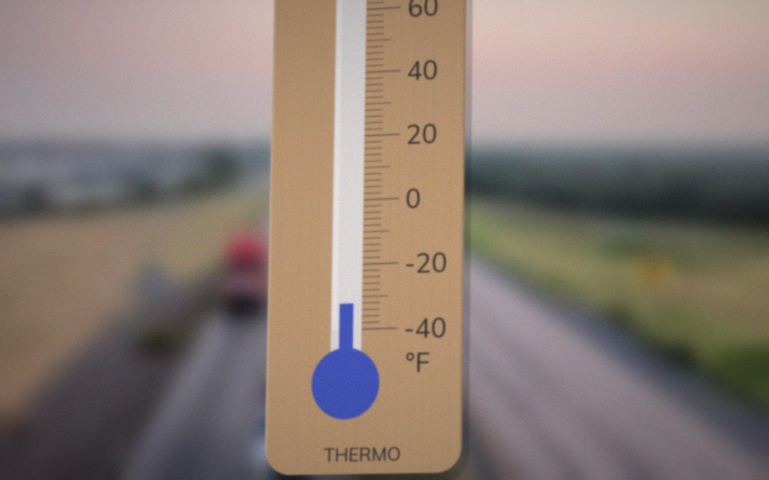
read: -32 °F
